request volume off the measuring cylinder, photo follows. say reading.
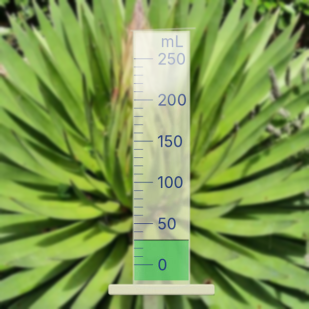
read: 30 mL
